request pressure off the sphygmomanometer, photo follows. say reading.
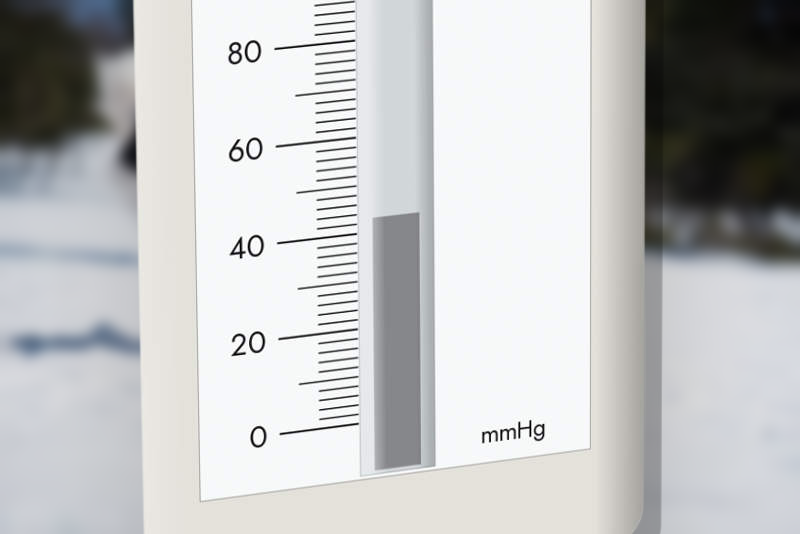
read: 43 mmHg
